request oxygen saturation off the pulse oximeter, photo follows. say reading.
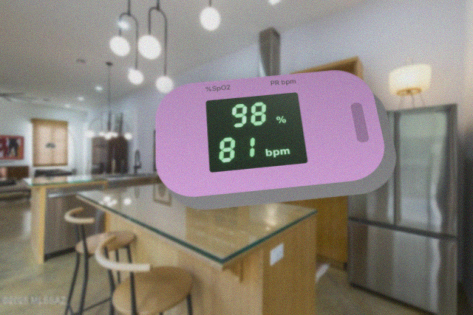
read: 98 %
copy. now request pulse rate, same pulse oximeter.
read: 81 bpm
